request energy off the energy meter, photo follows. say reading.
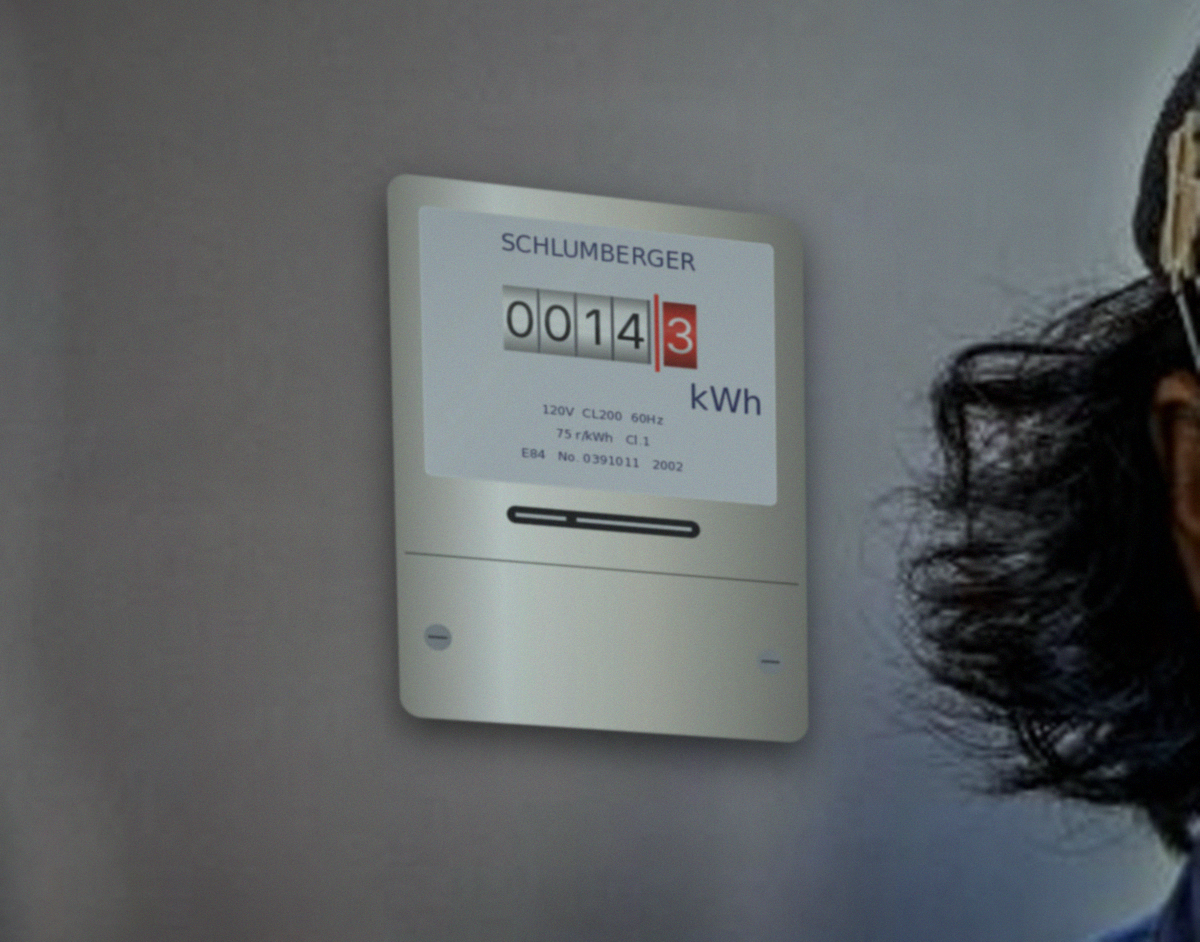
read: 14.3 kWh
